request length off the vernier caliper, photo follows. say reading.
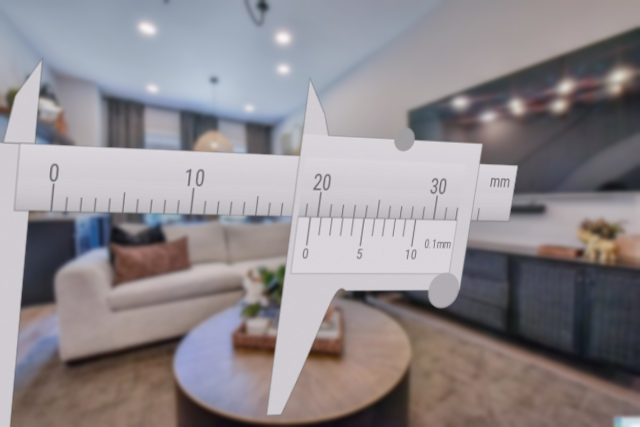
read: 19.4 mm
